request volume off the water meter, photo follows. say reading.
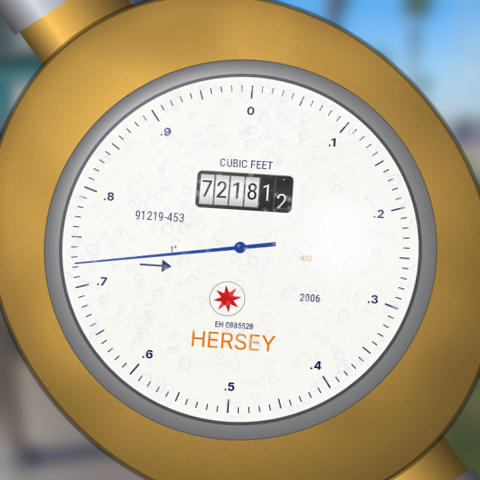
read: 721811.72 ft³
